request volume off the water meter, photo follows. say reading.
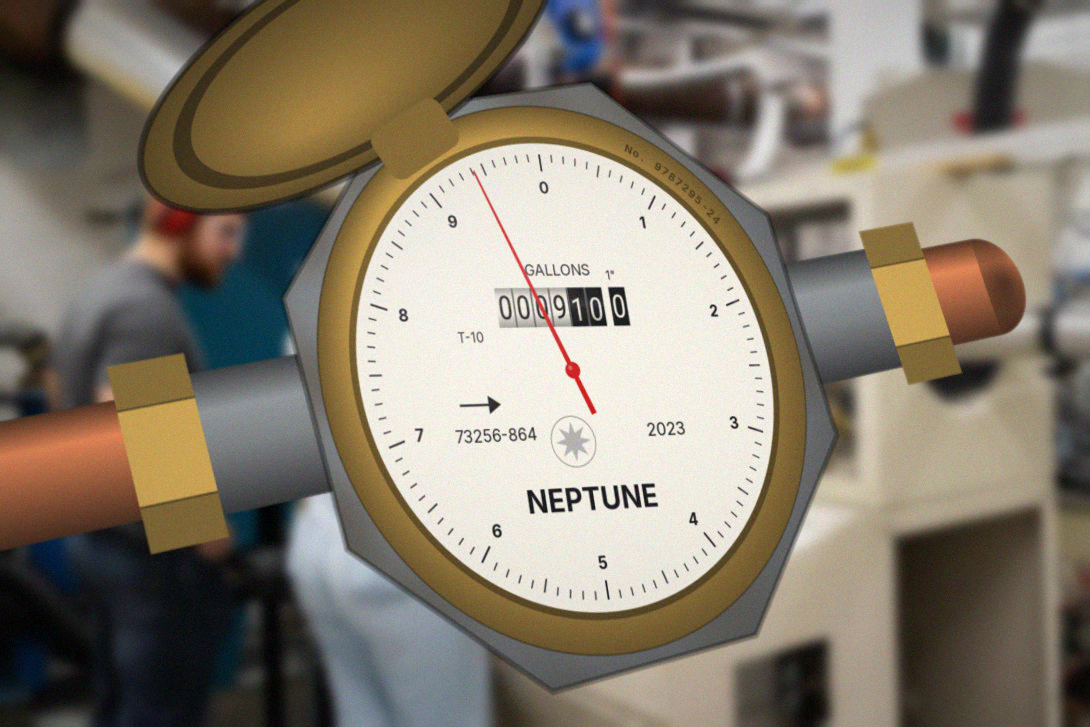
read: 9099.4 gal
